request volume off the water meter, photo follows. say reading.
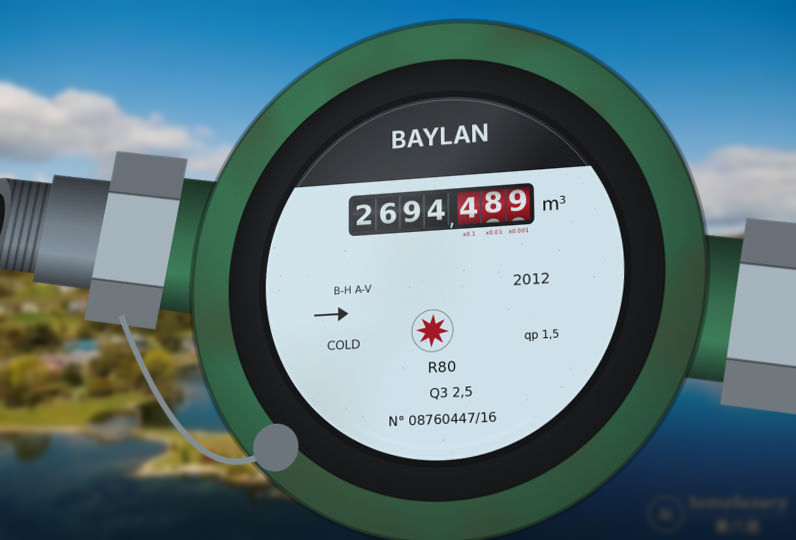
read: 2694.489 m³
